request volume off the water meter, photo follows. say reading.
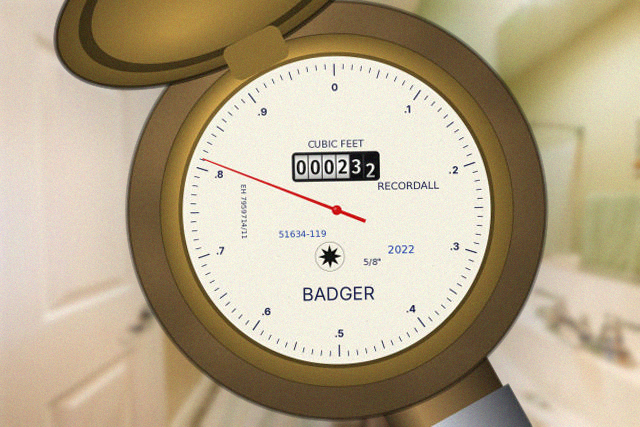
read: 231.81 ft³
